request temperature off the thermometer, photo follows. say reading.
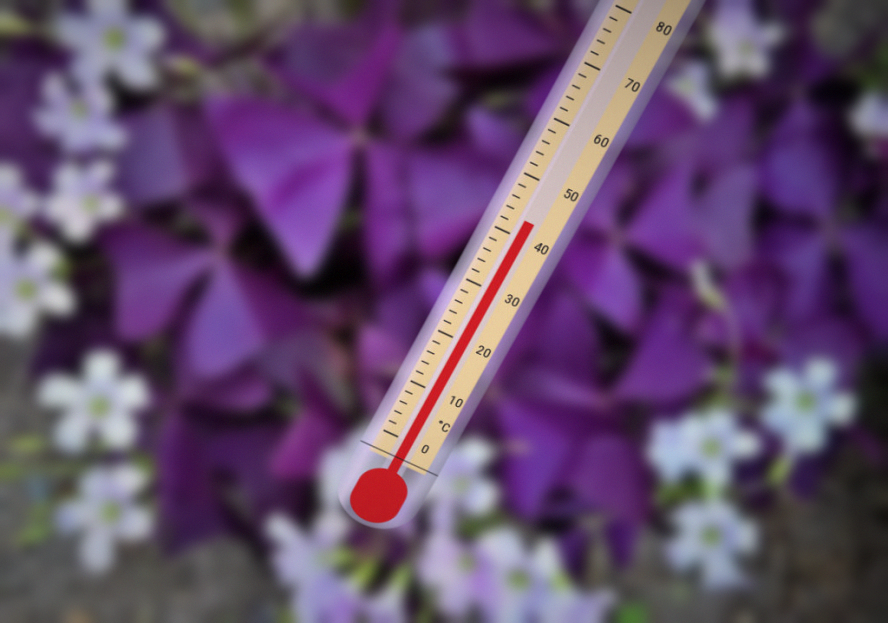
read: 43 °C
